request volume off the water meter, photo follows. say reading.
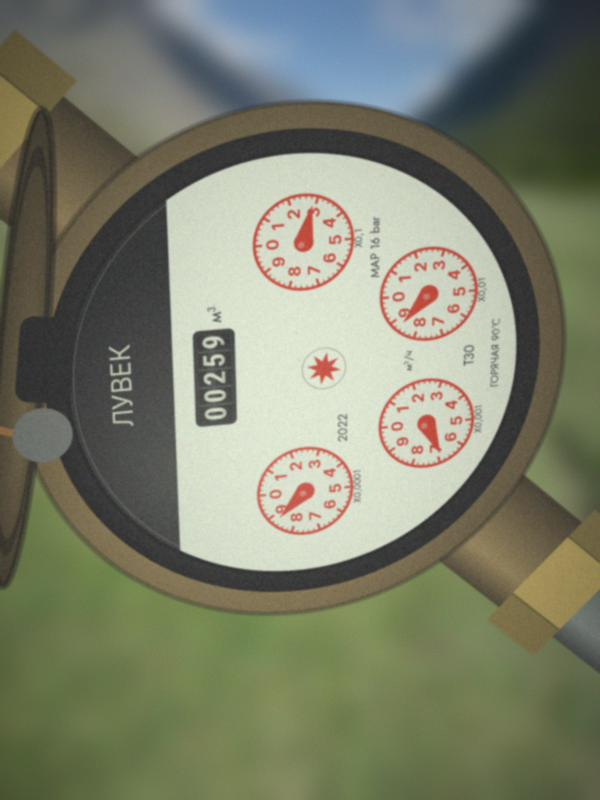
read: 259.2868 m³
